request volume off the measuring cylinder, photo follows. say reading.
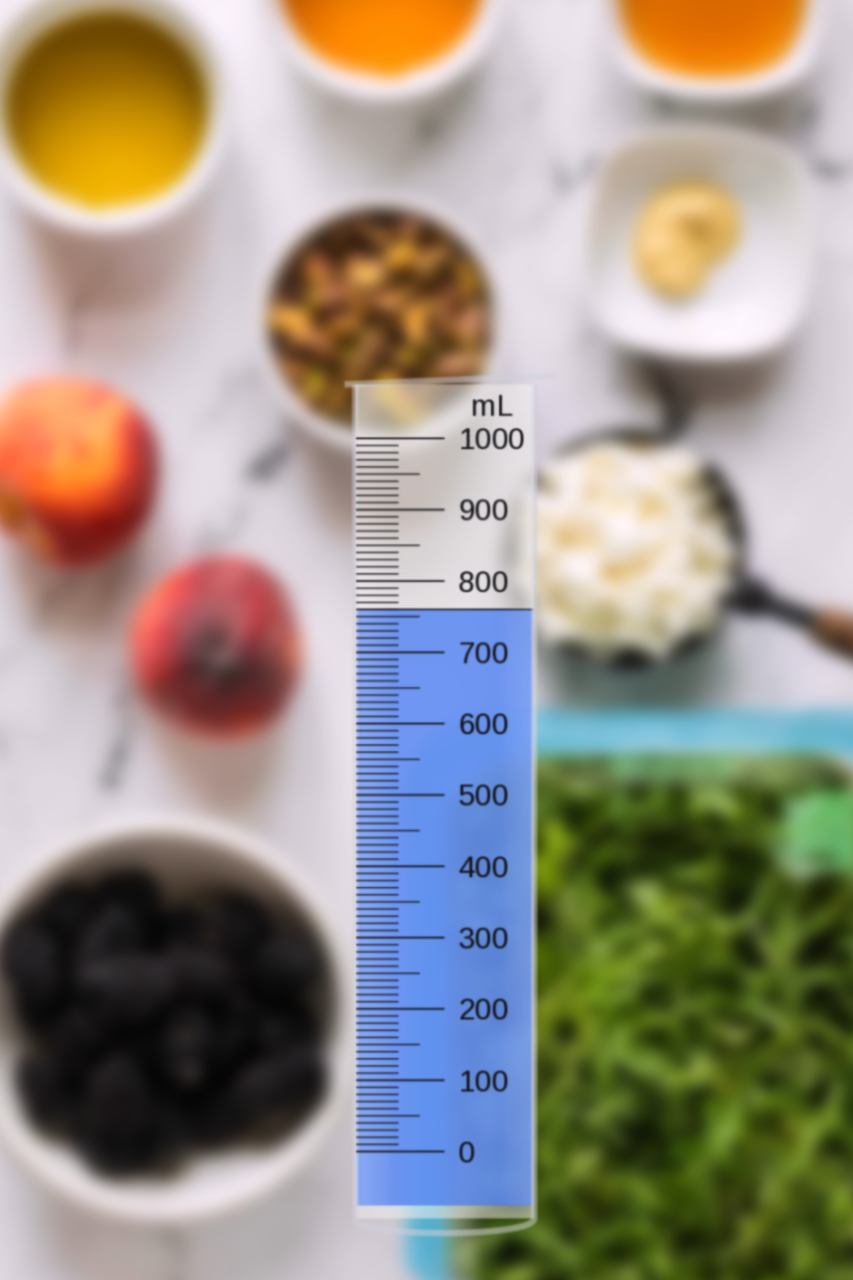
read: 760 mL
